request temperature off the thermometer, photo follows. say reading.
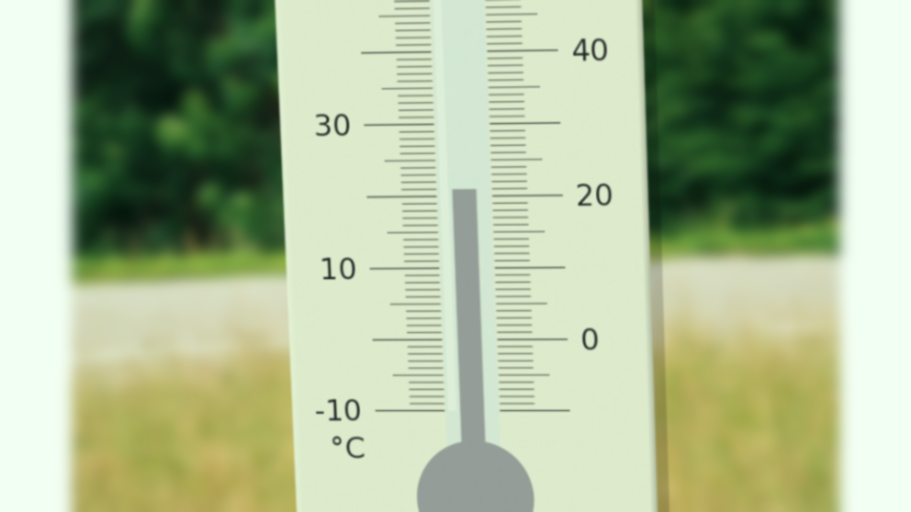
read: 21 °C
